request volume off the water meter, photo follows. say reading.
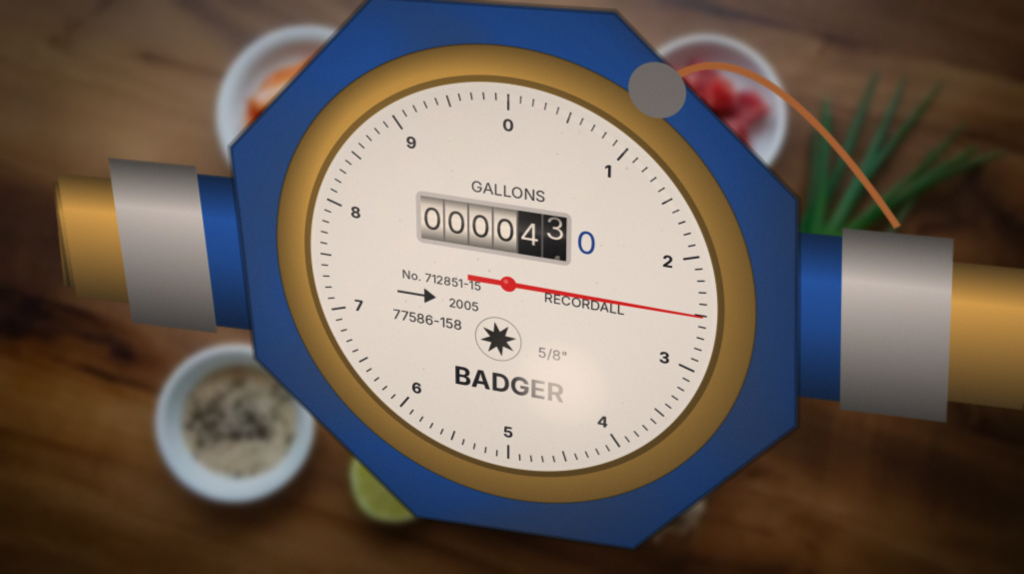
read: 432.5 gal
